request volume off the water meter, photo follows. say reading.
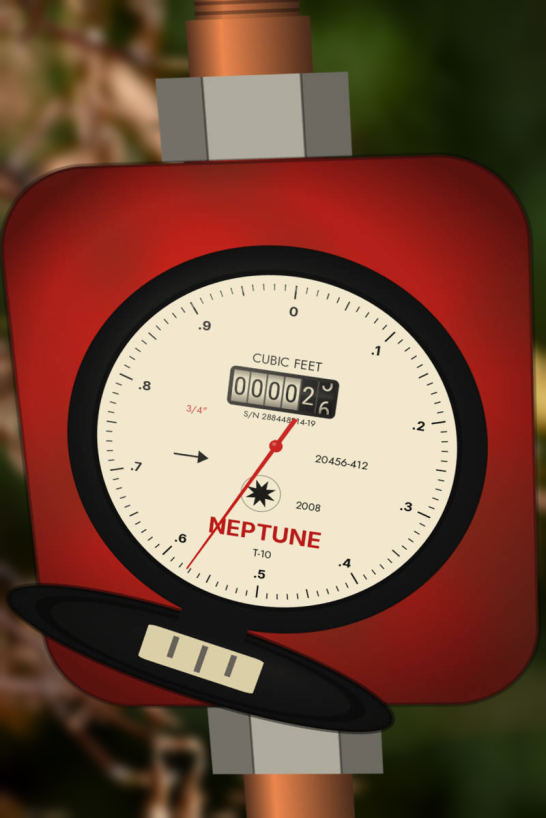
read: 25.57 ft³
